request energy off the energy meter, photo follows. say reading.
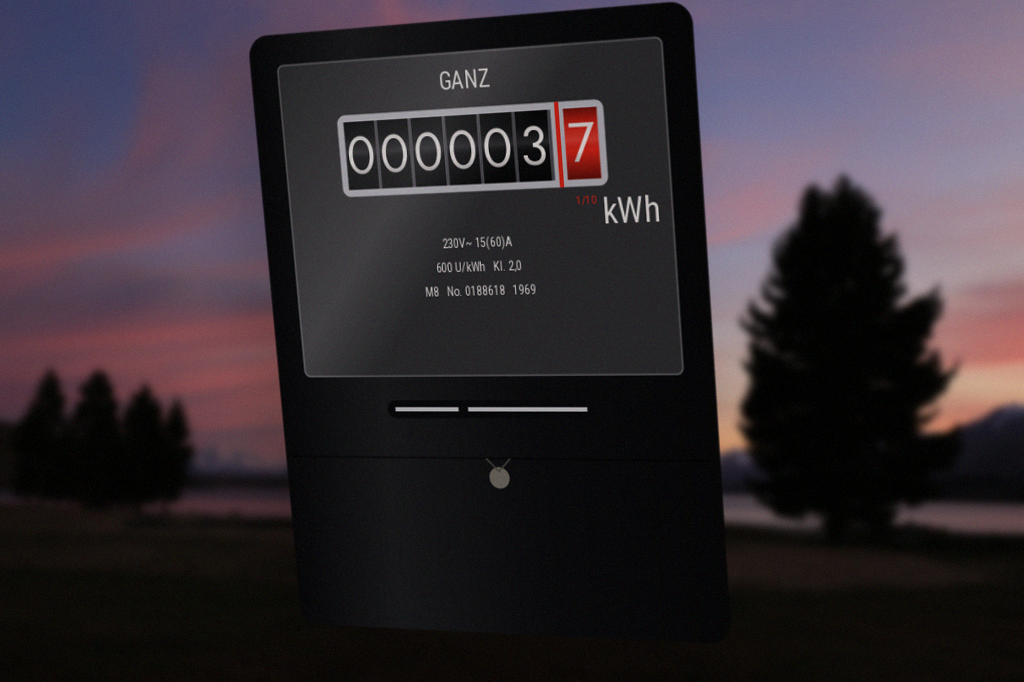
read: 3.7 kWh
